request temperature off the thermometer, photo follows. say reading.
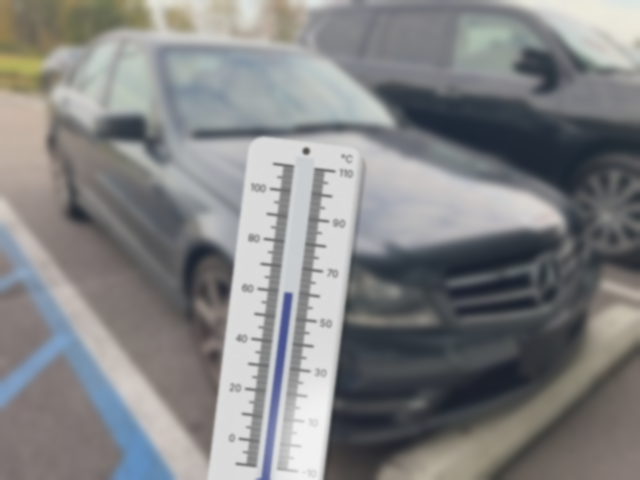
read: 60 °C
